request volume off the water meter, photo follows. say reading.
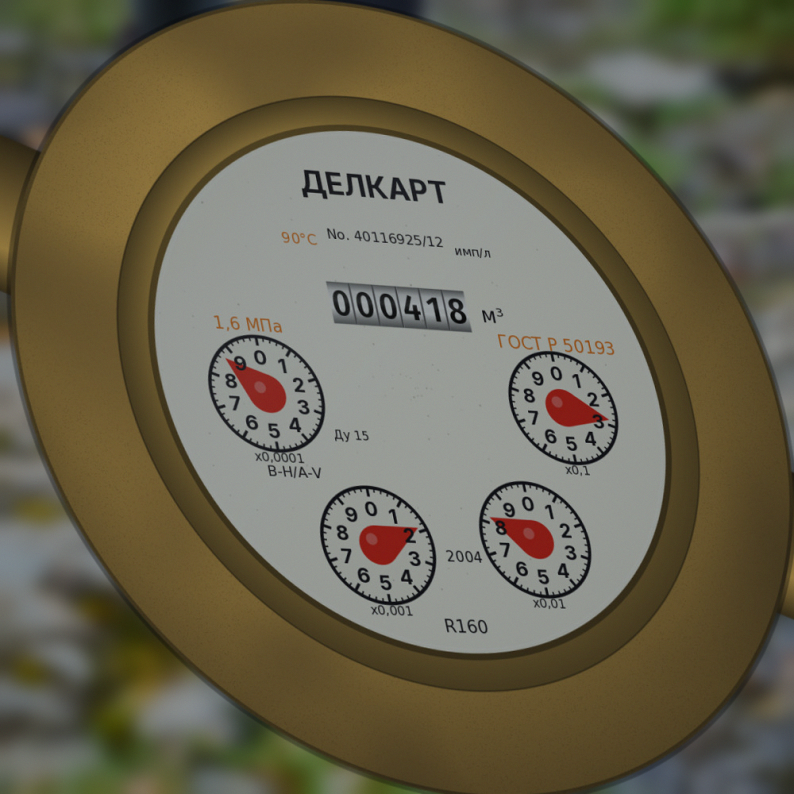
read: 418.2818 m³
